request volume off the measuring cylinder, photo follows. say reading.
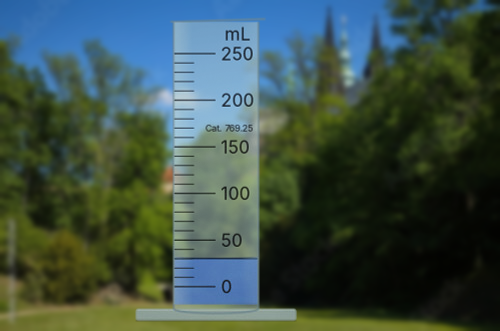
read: 30 mL
